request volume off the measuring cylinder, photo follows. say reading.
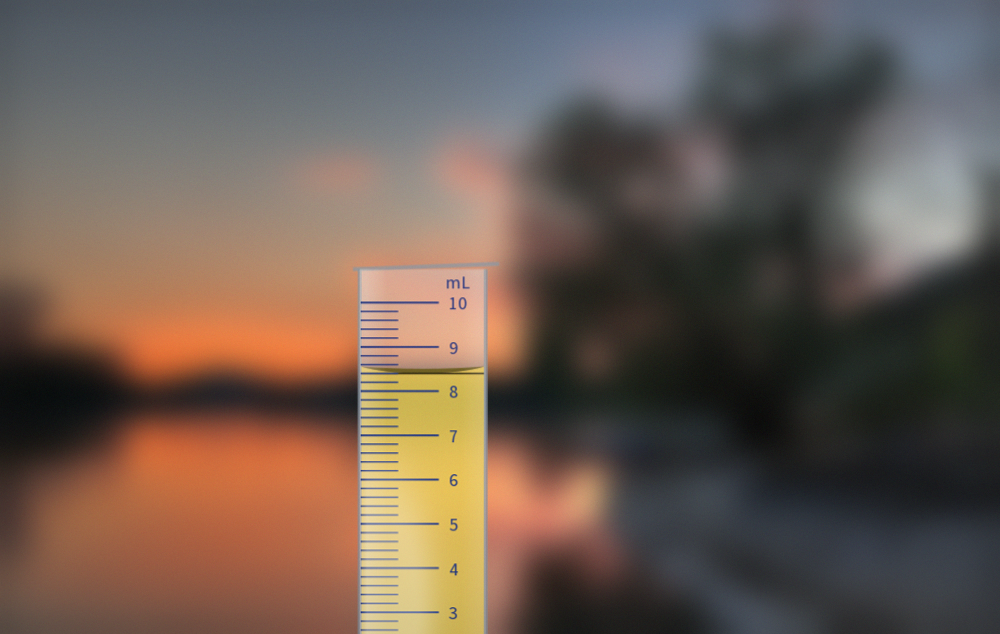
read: 8.4 mL
